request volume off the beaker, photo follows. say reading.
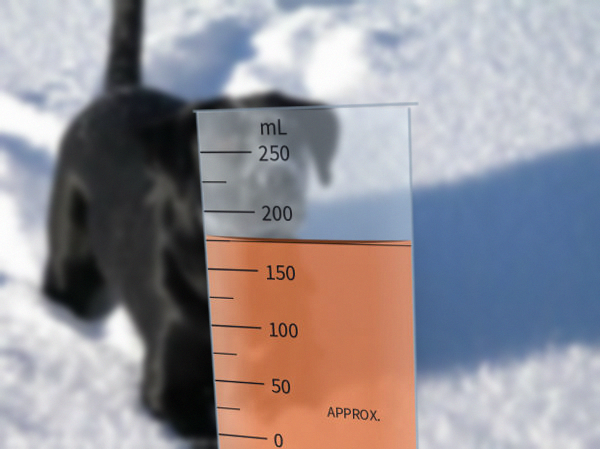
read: 175 mL
